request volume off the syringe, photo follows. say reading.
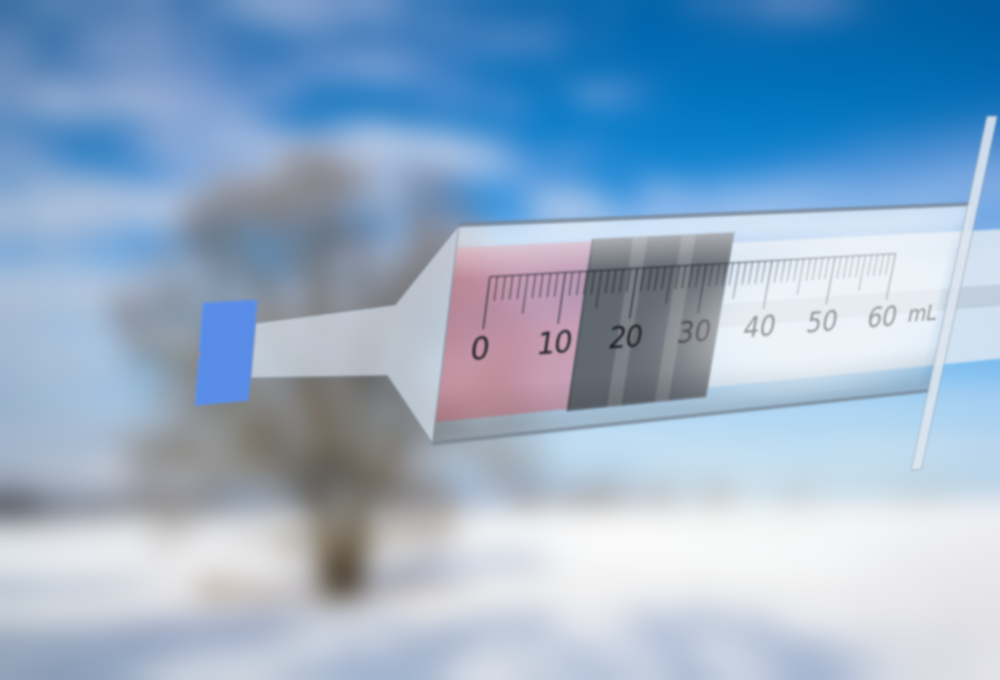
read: 13 mL
